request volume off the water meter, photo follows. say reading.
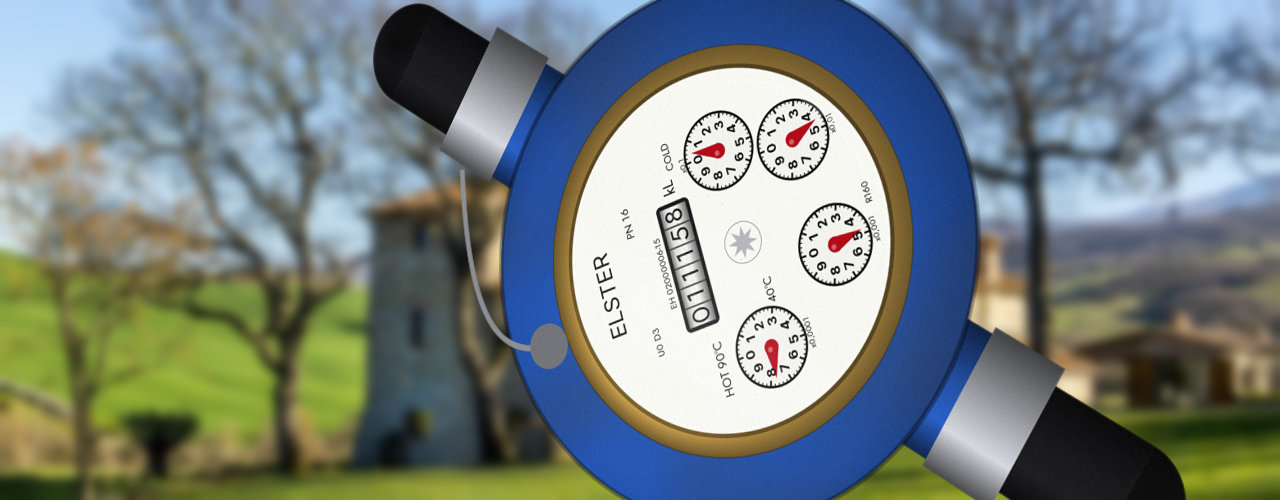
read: 11158.0447 kL
